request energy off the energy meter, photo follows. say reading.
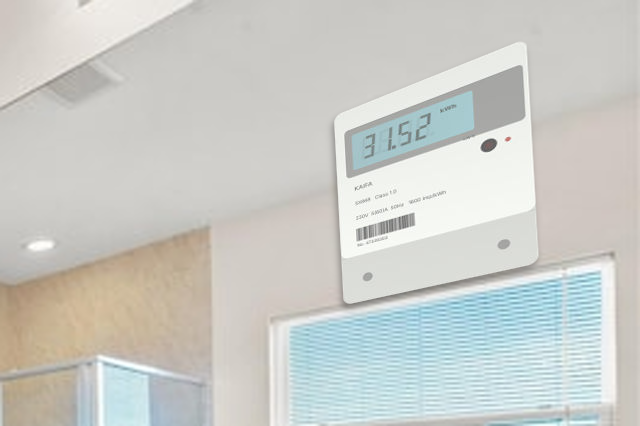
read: 31.52 kWh
